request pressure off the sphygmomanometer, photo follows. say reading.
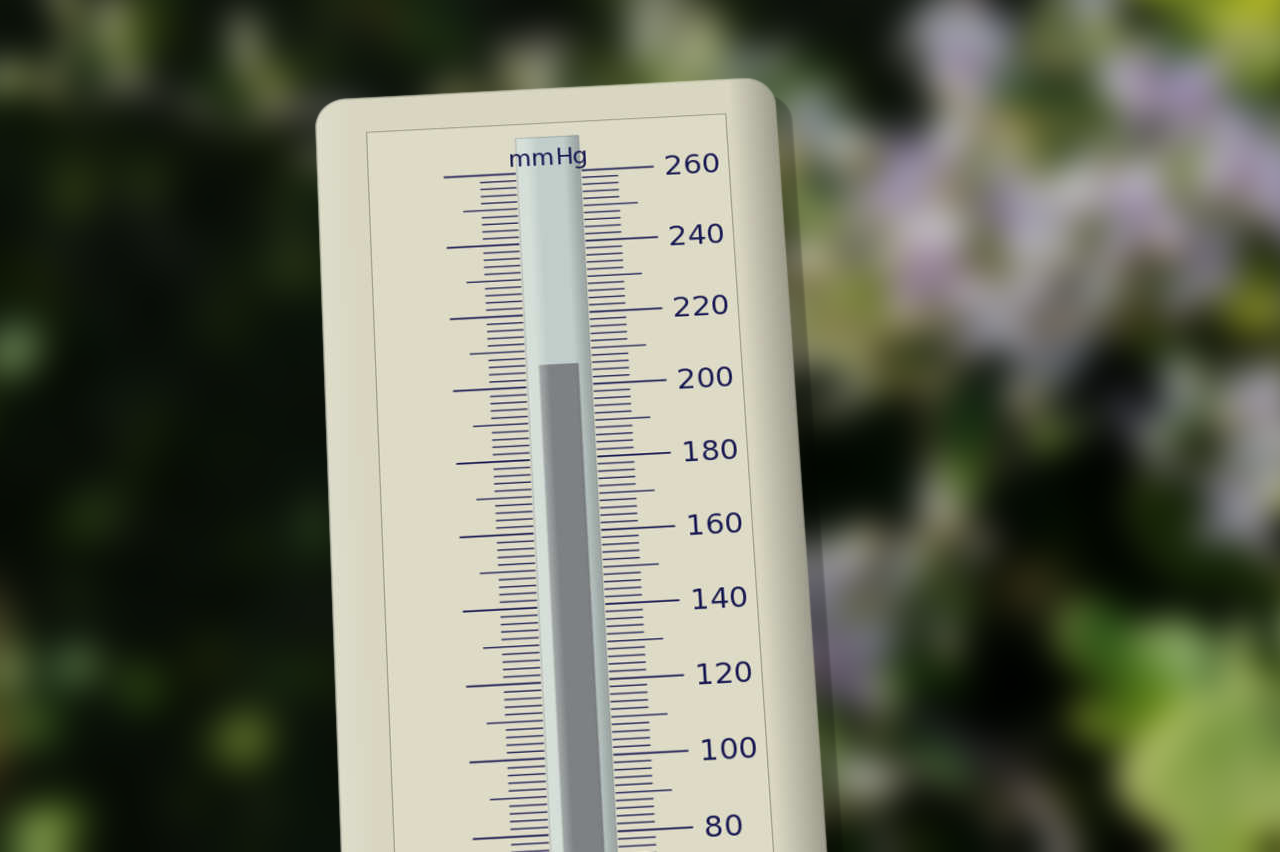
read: 206 mmHg
